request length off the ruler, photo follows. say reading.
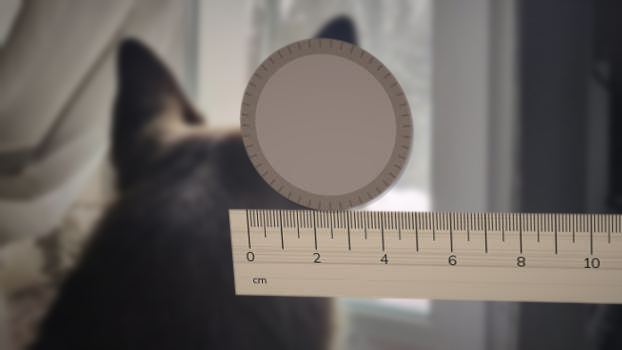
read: 5 cm
